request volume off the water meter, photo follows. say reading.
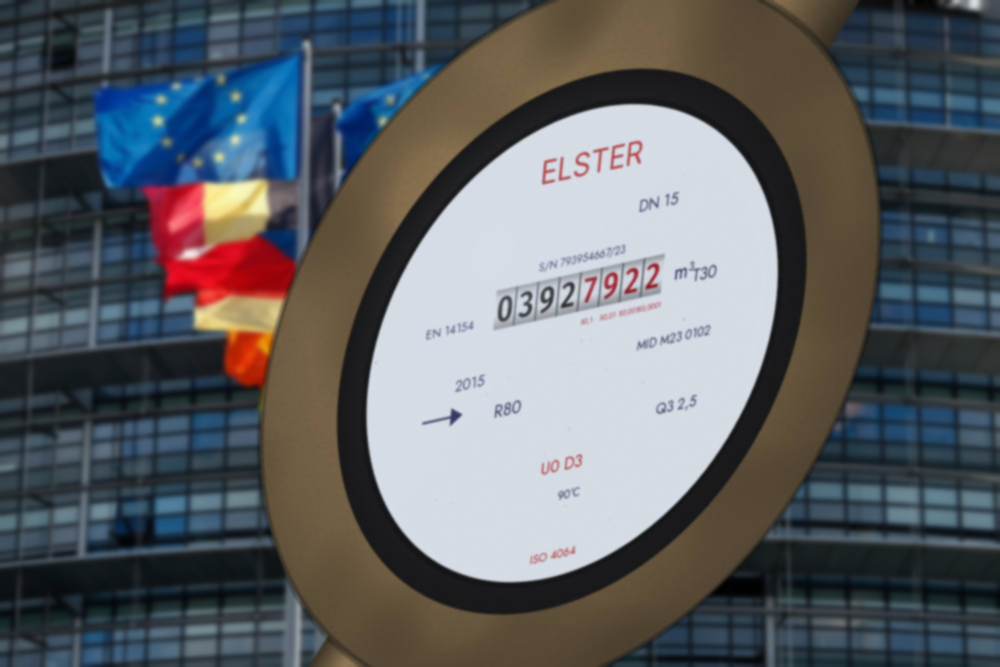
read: 392.7922 m³
